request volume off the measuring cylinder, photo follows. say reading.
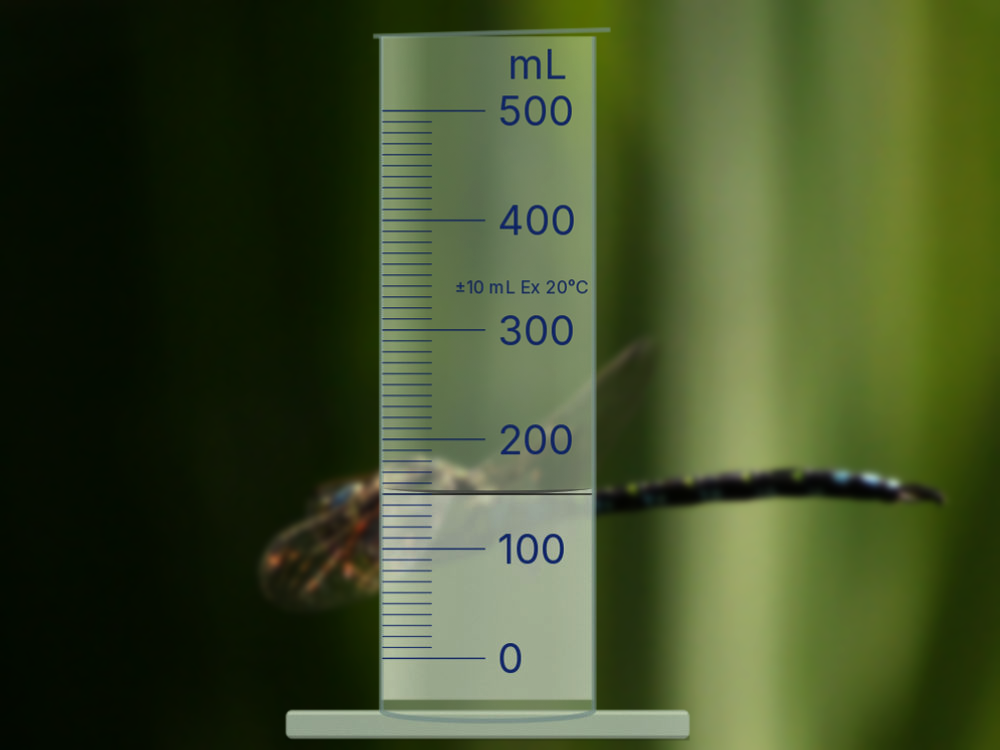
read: 150 mL
